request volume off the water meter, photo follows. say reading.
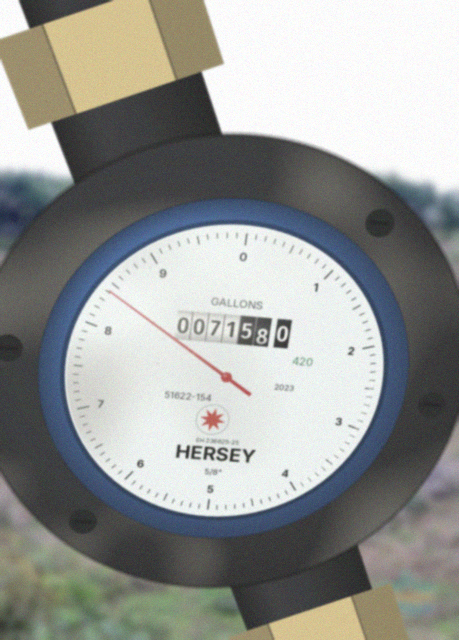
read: 71578.4 gal
